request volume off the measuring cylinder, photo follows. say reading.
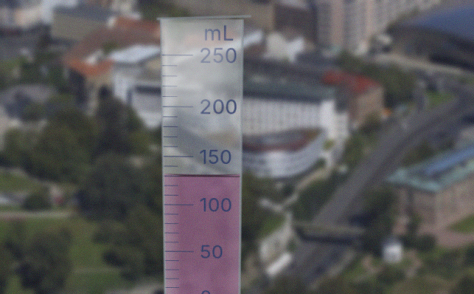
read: 130 mL
